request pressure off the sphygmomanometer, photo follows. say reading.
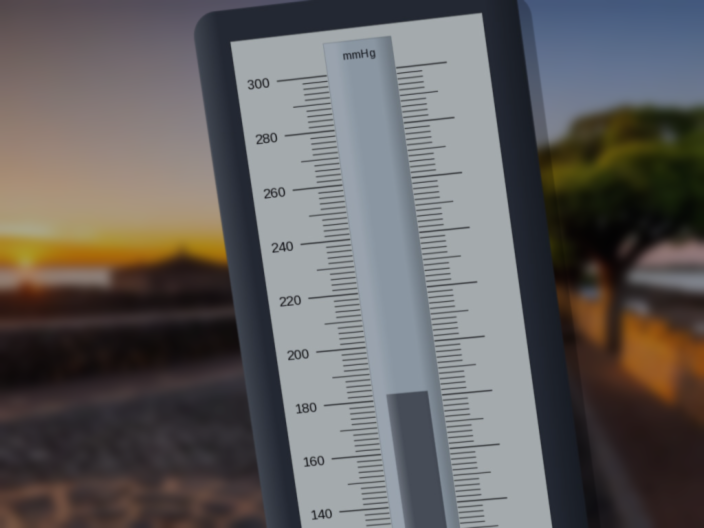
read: 182 mmHg
